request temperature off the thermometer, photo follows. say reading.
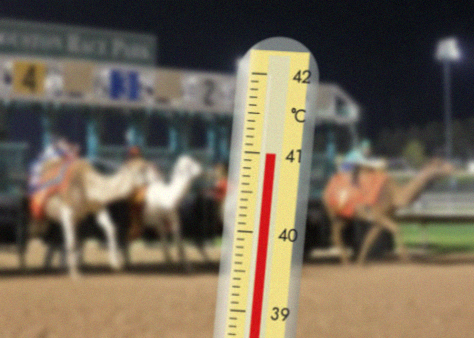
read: 41 °C
